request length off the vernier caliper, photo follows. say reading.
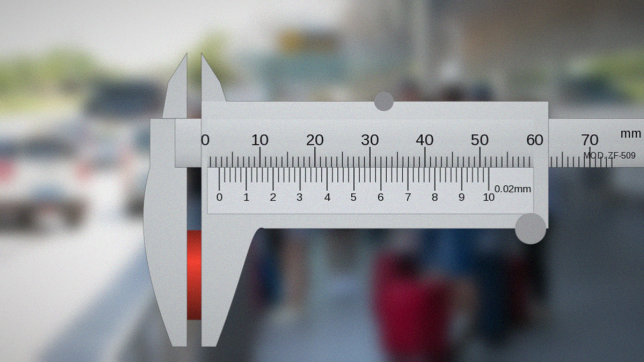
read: 2.6 mm
